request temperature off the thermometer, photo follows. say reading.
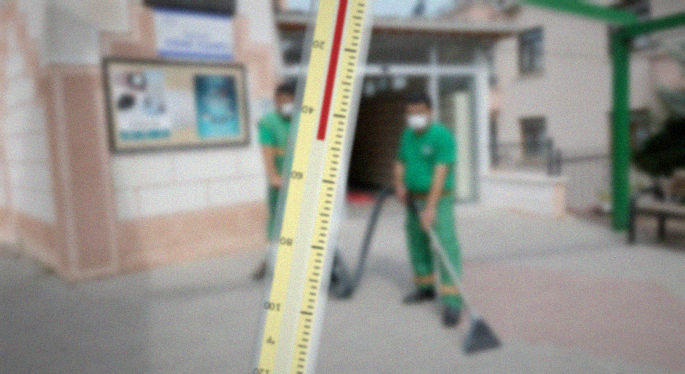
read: 48 °F
